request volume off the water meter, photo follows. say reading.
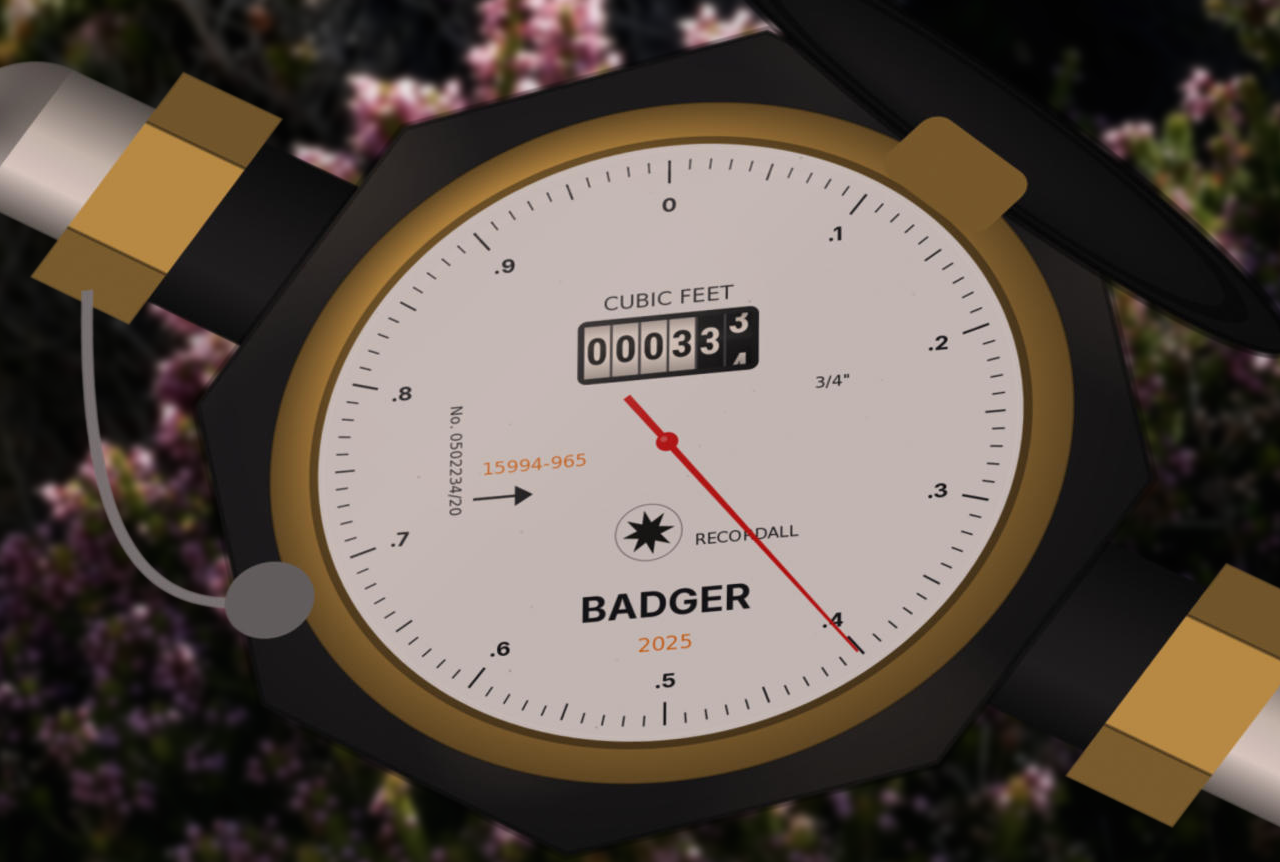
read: 333.40 ft³
